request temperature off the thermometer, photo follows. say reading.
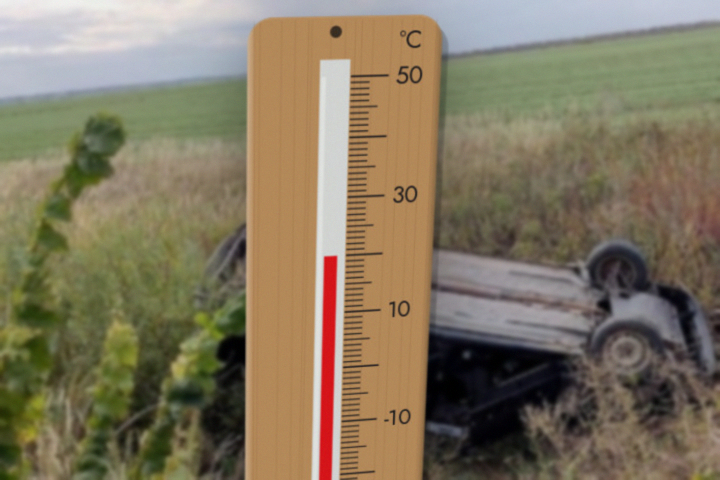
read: 20 °C
